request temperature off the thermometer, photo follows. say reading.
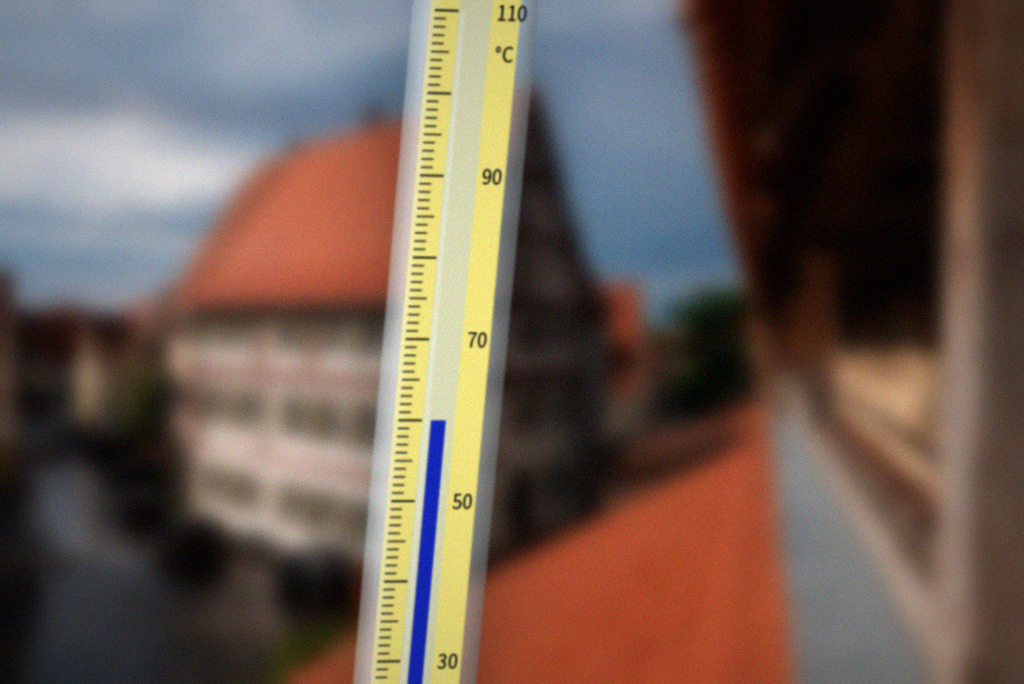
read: 60 °C
